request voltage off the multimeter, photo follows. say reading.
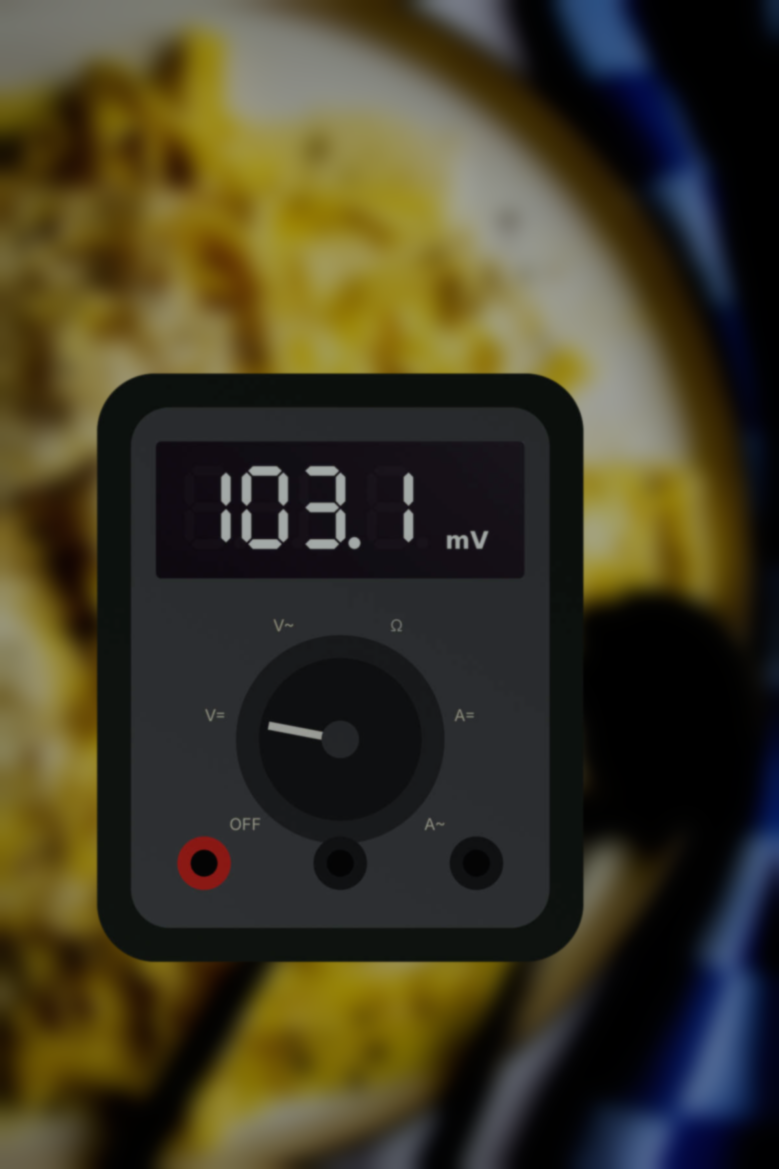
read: 103.1 mV
